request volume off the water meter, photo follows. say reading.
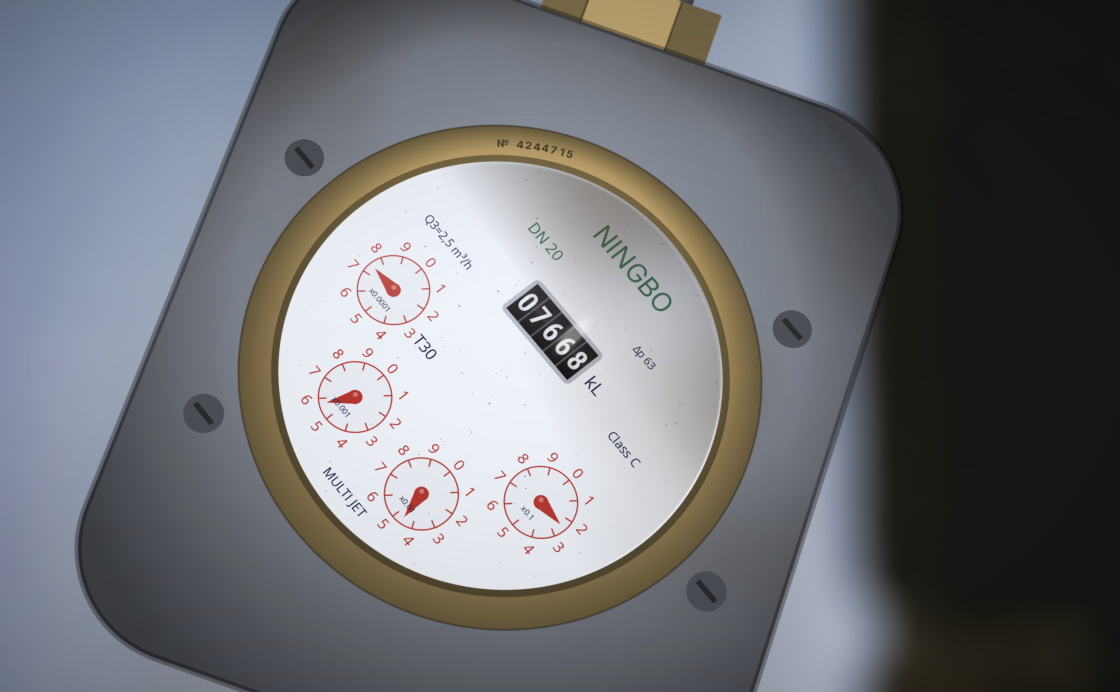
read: 7668.2457 kL
